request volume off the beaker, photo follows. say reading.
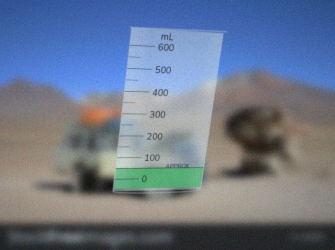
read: 50 mL
